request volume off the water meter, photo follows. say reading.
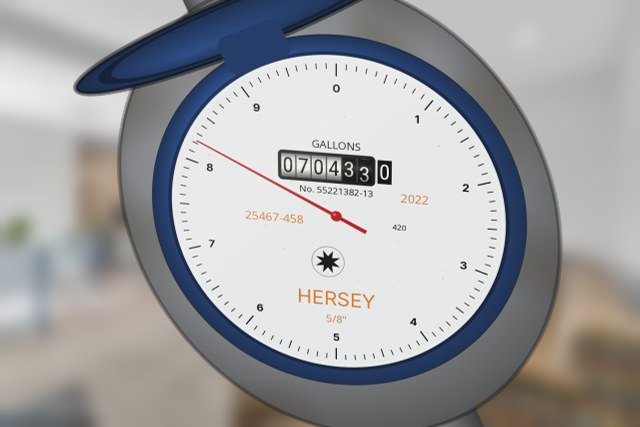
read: 704328.2 gal
